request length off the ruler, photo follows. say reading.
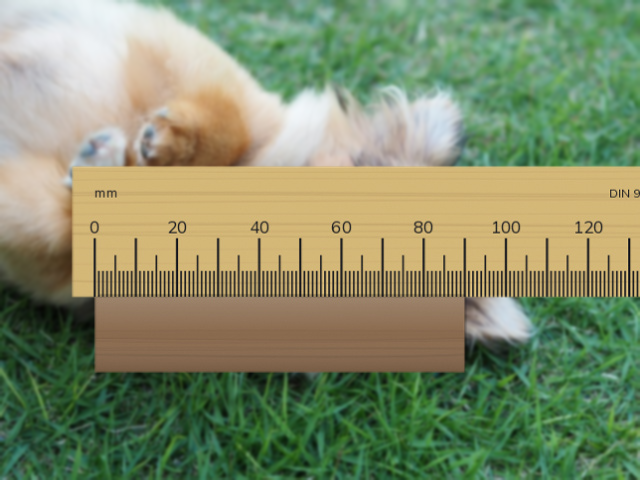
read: 90 mm
